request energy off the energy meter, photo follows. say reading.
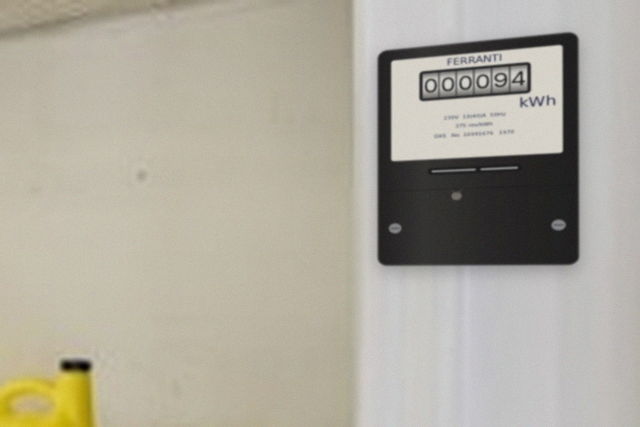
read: 94 kWh
